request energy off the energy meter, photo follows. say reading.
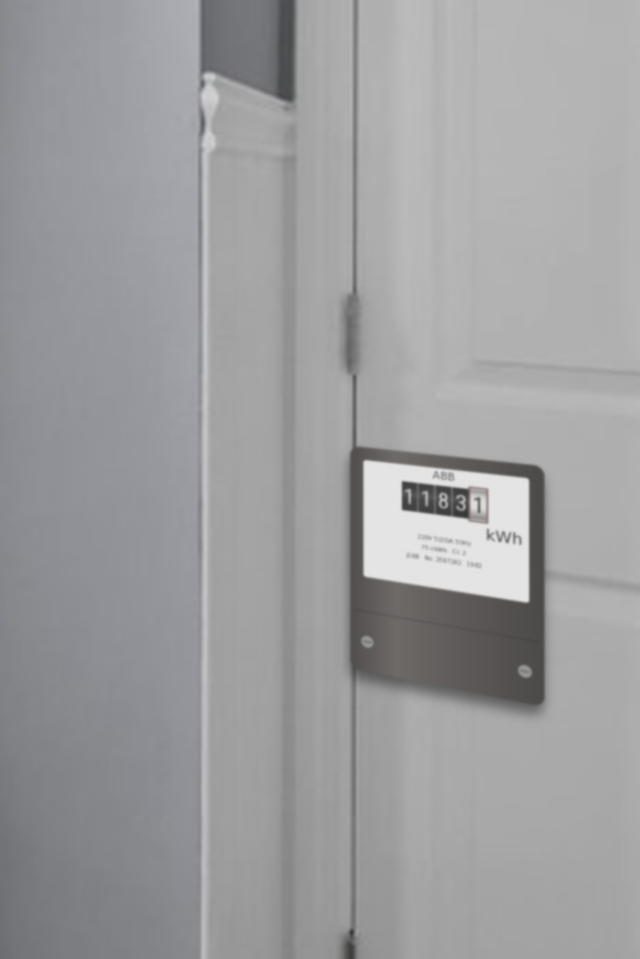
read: 1183.1 kWh
